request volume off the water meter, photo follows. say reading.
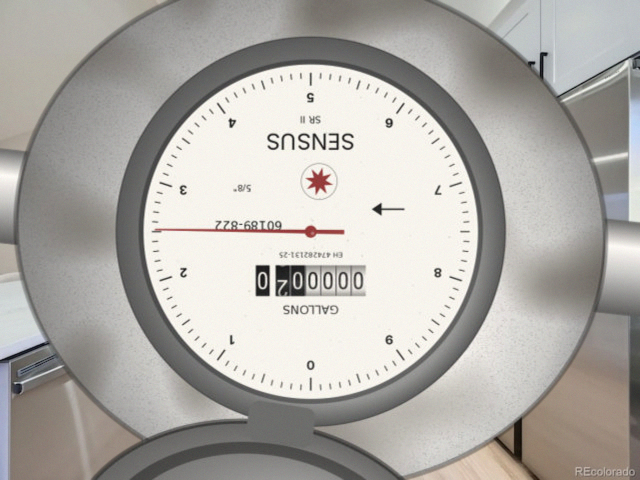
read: 22.5 gal
